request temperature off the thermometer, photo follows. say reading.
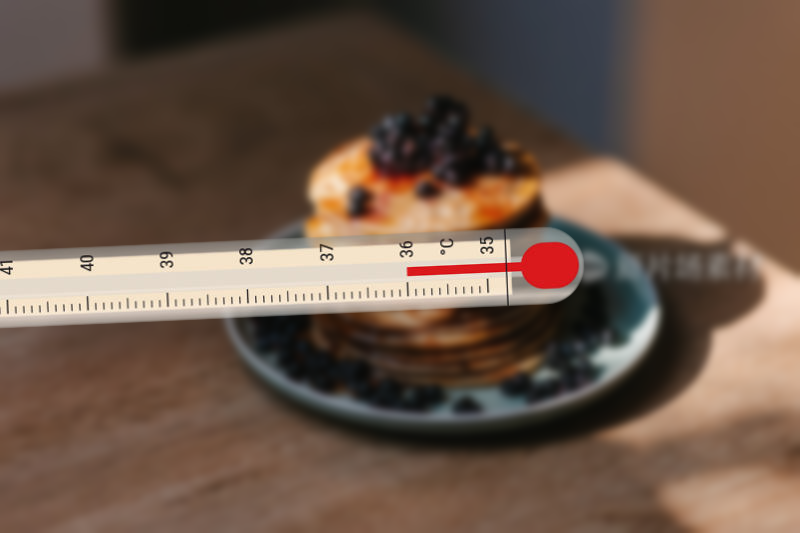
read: 36 °C
